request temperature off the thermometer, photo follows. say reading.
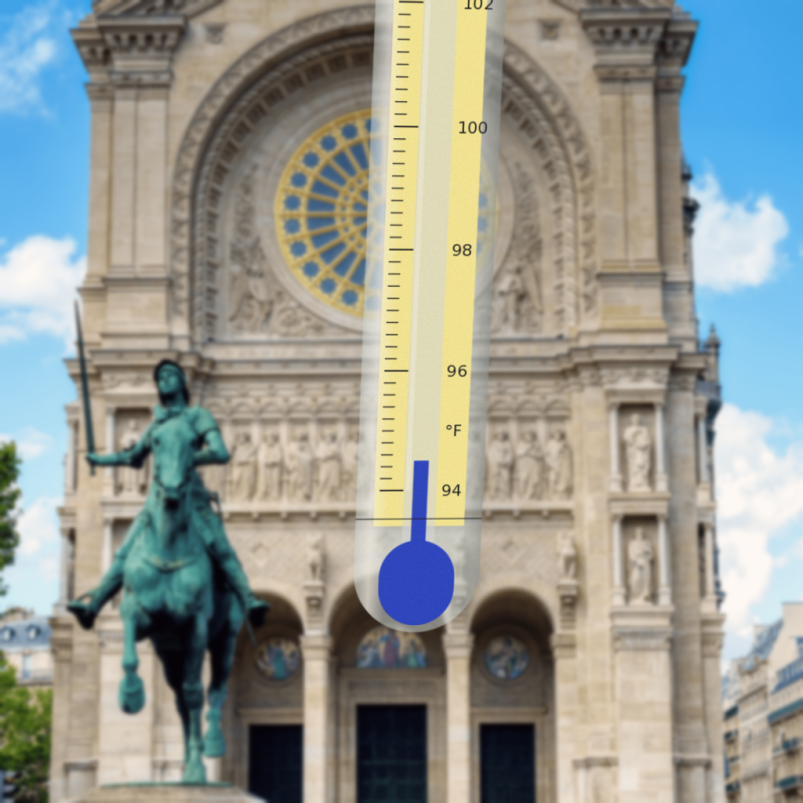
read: 94.5 °F
